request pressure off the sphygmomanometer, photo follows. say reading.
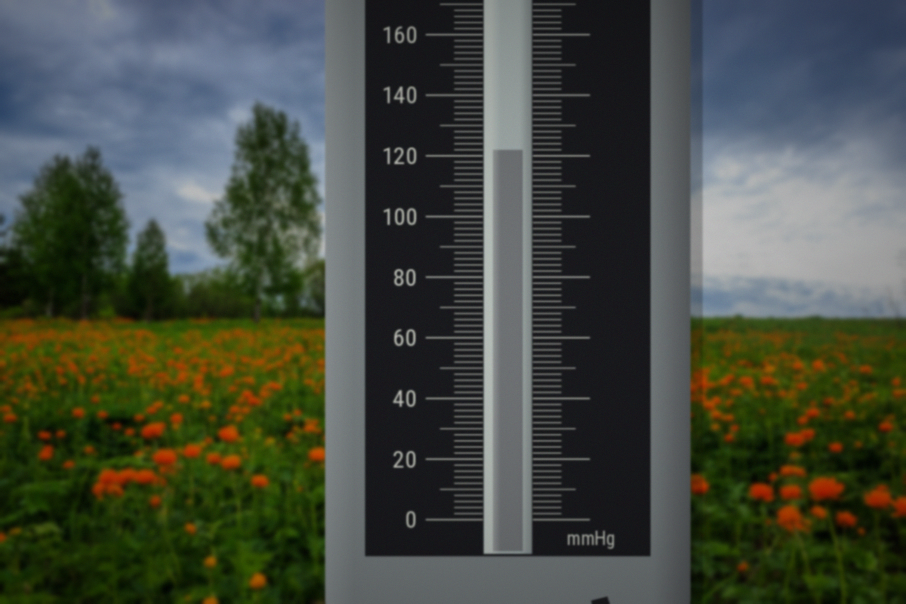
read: 122 mmHg
